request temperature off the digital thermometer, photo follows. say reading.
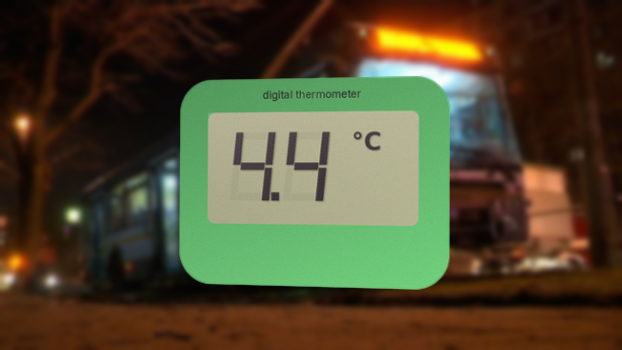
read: 4.4 °C
